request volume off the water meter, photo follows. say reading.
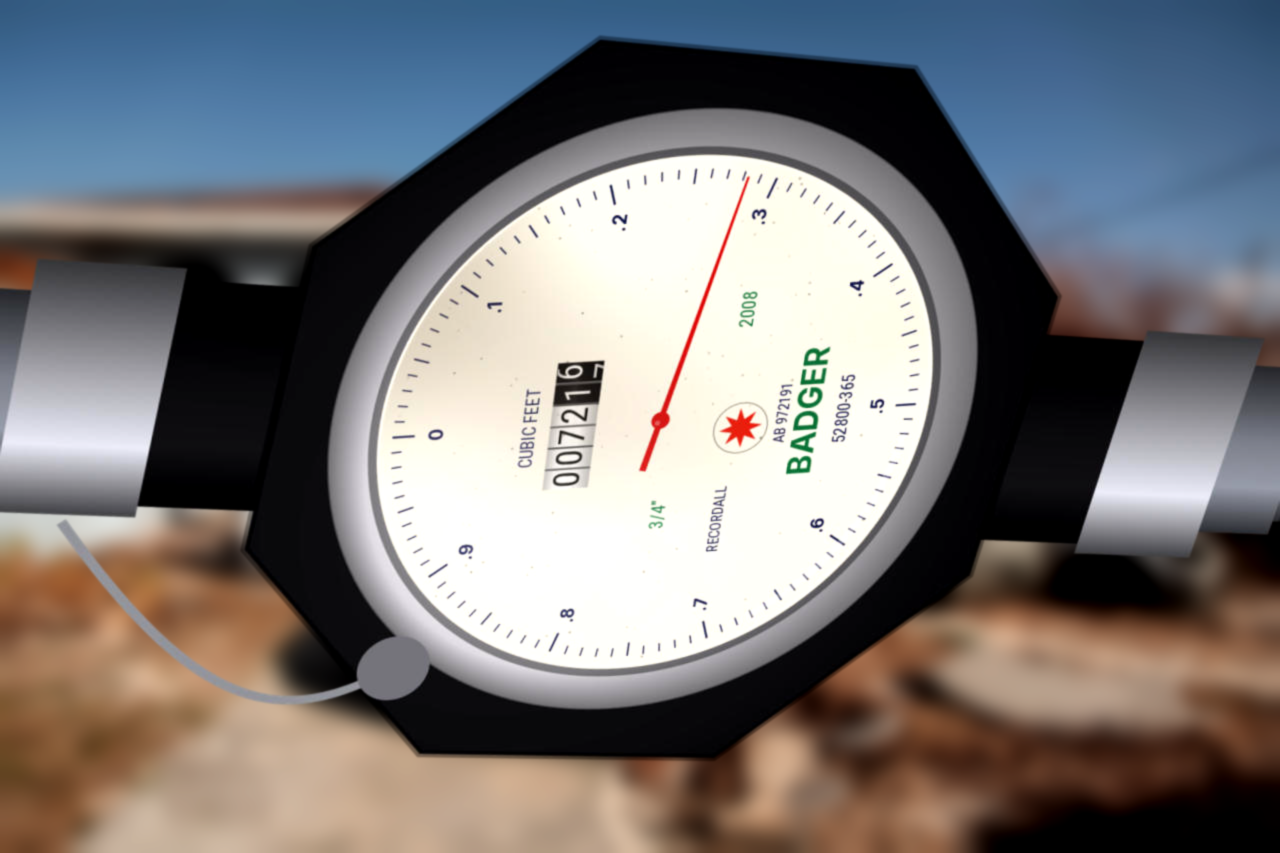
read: 7216.28 ft³
